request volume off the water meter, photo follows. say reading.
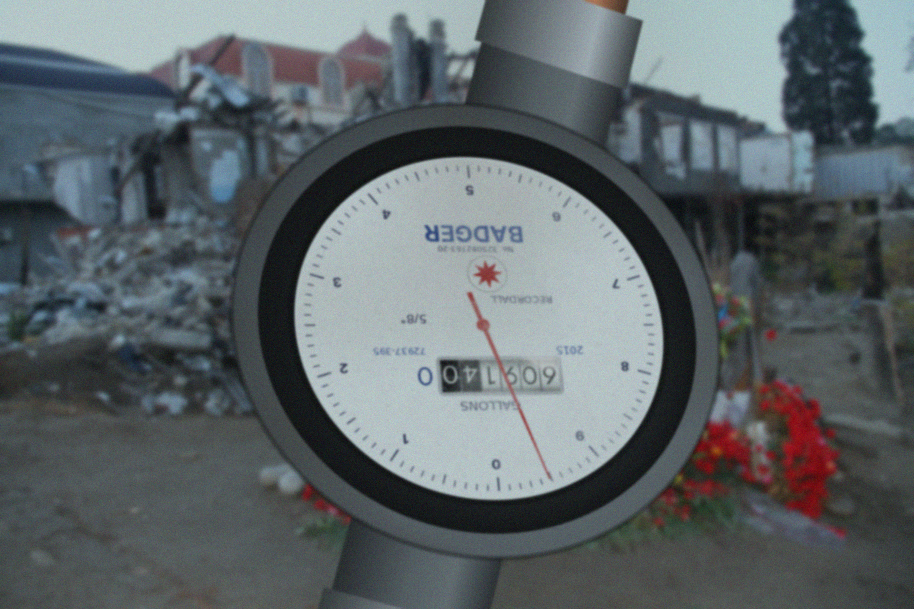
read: 6091399.5 gal
